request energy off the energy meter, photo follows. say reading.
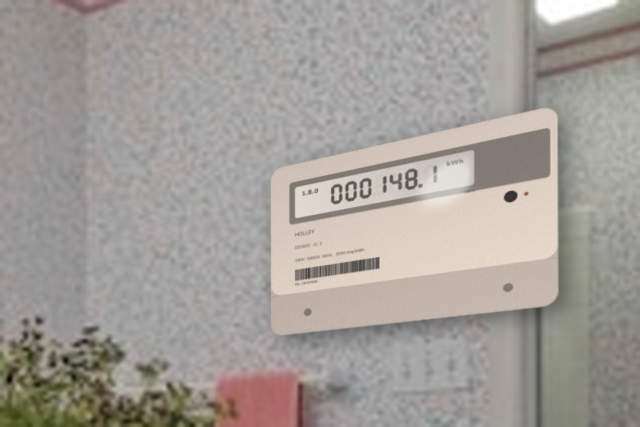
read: 148.1 kWh
